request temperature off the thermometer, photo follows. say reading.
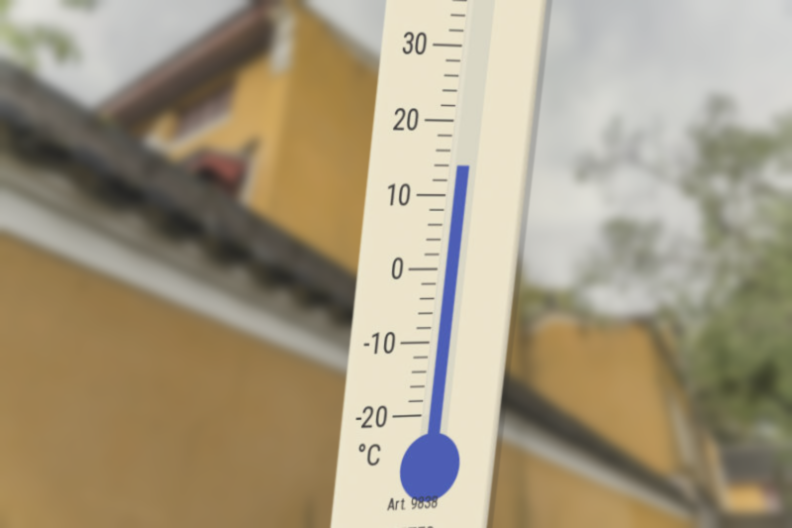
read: 14 °C
